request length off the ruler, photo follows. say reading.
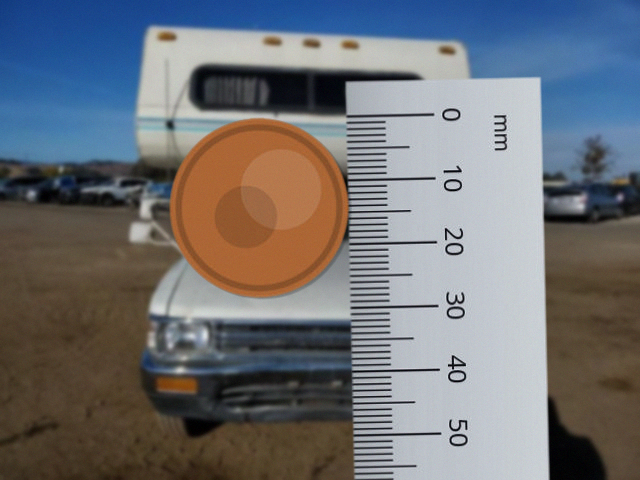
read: 28 mm
